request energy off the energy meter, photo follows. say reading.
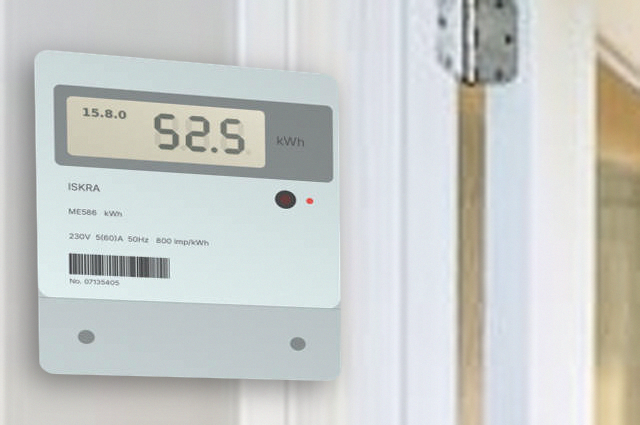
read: 52.5 kWh
